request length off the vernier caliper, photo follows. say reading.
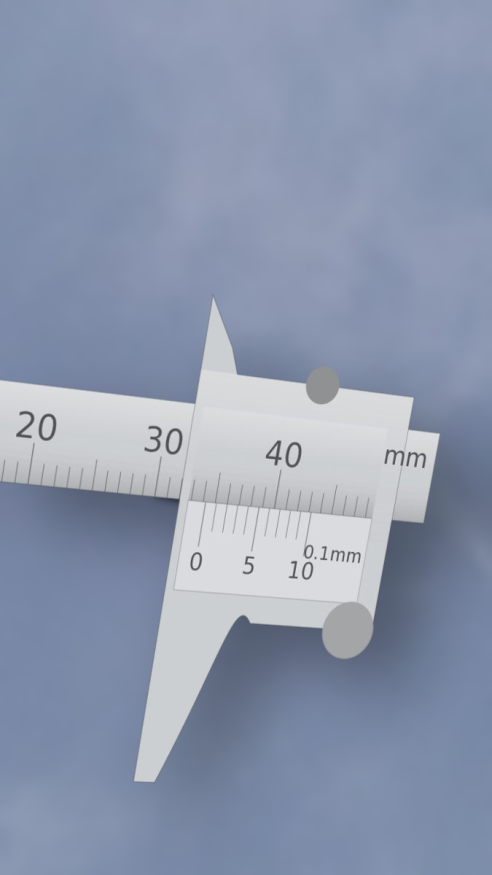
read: 34.2 mm
